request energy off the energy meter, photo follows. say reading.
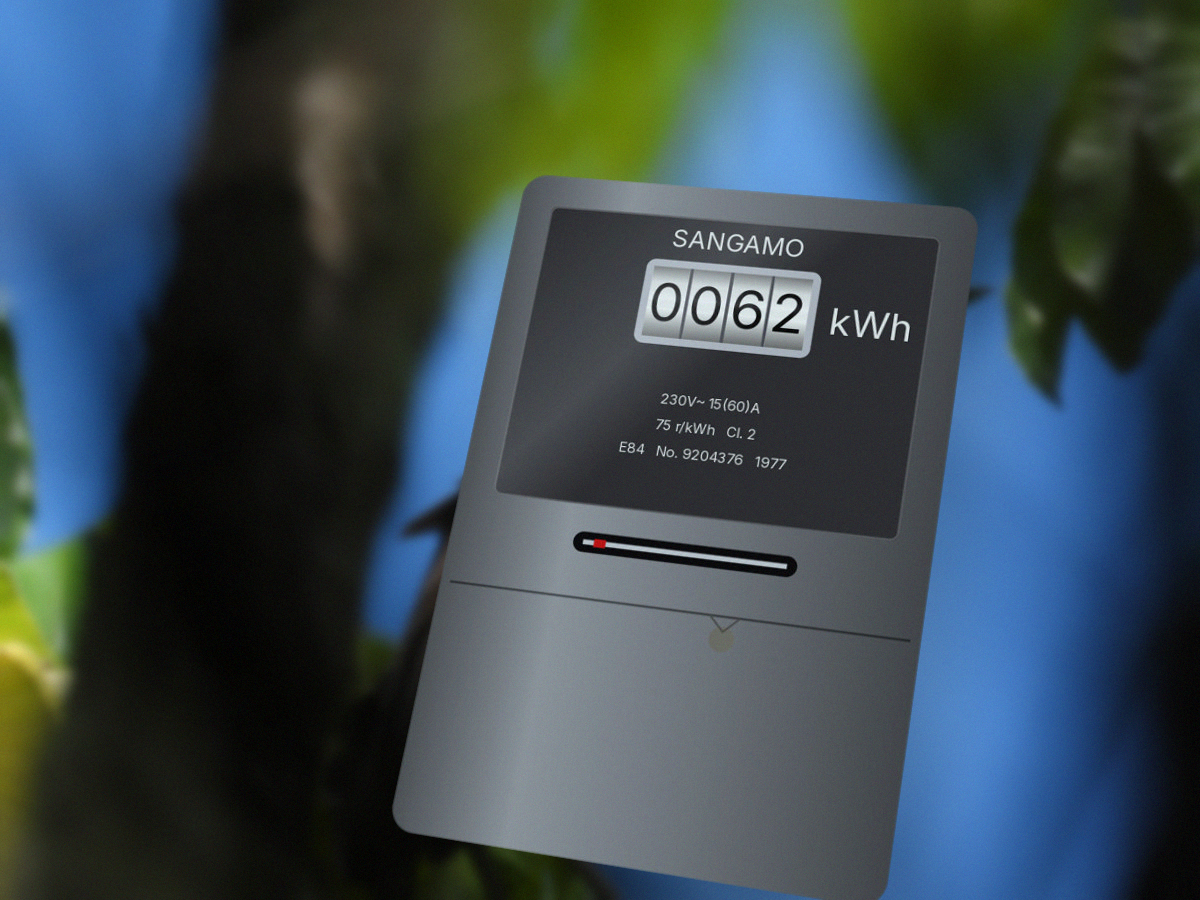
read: 62 kWh
